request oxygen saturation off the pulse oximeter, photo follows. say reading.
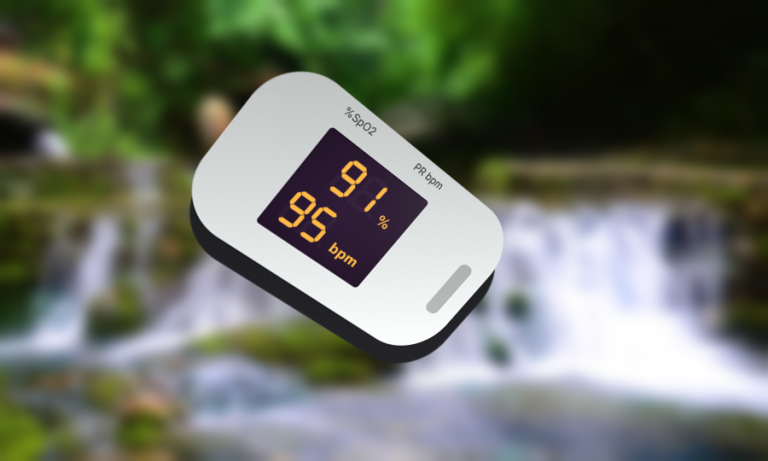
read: 91 %
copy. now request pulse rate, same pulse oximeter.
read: 95 bpm
